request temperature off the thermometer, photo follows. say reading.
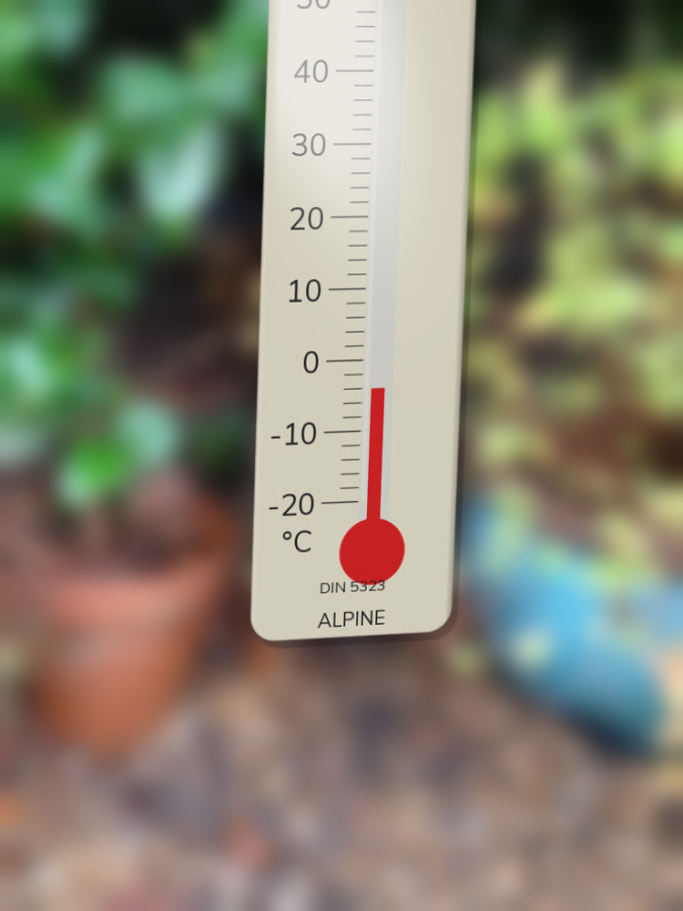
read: -4 °C
